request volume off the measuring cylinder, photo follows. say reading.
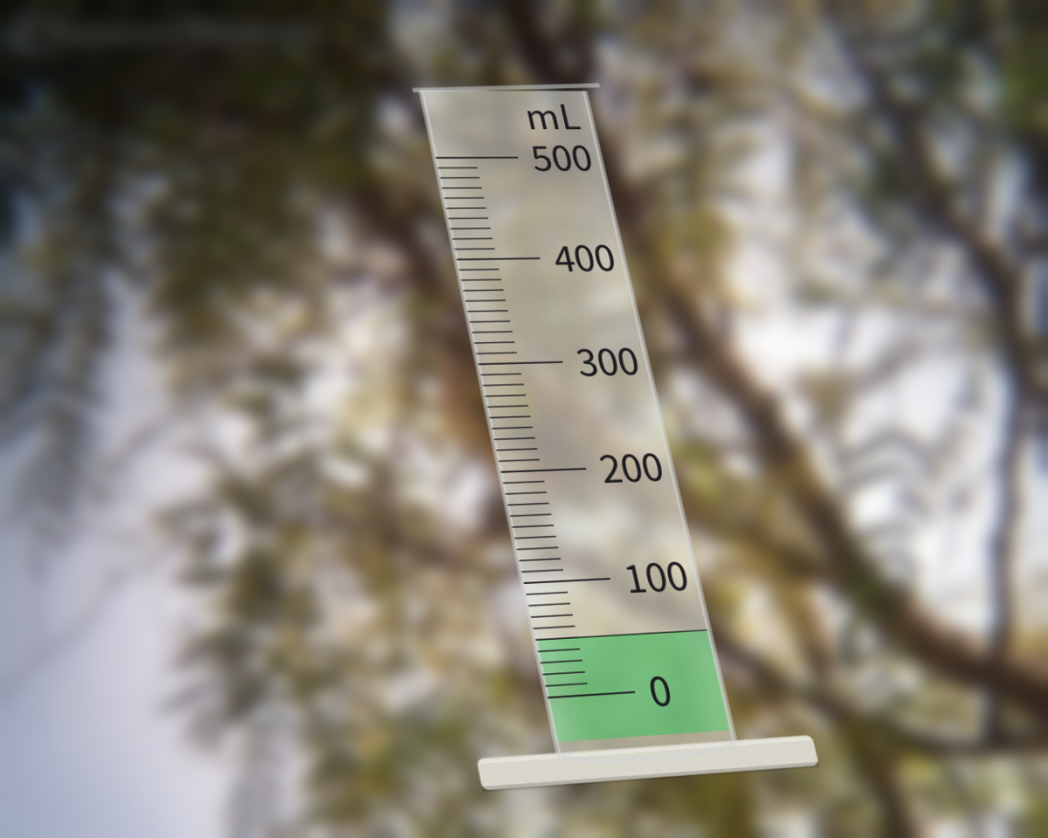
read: 50 mL
